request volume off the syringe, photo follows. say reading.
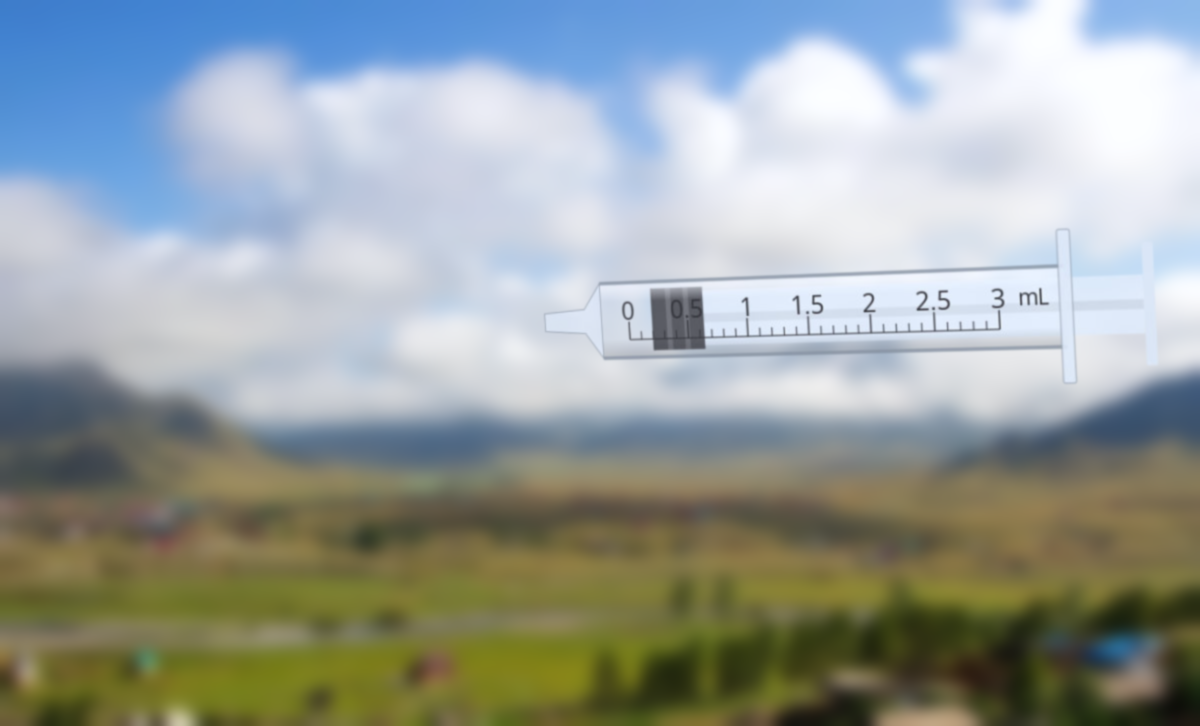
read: 0.2 mL
